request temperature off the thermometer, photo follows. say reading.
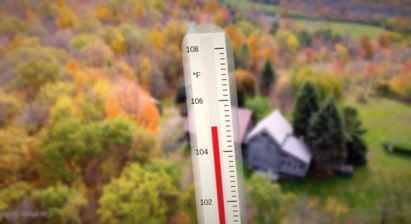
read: 105 °F
